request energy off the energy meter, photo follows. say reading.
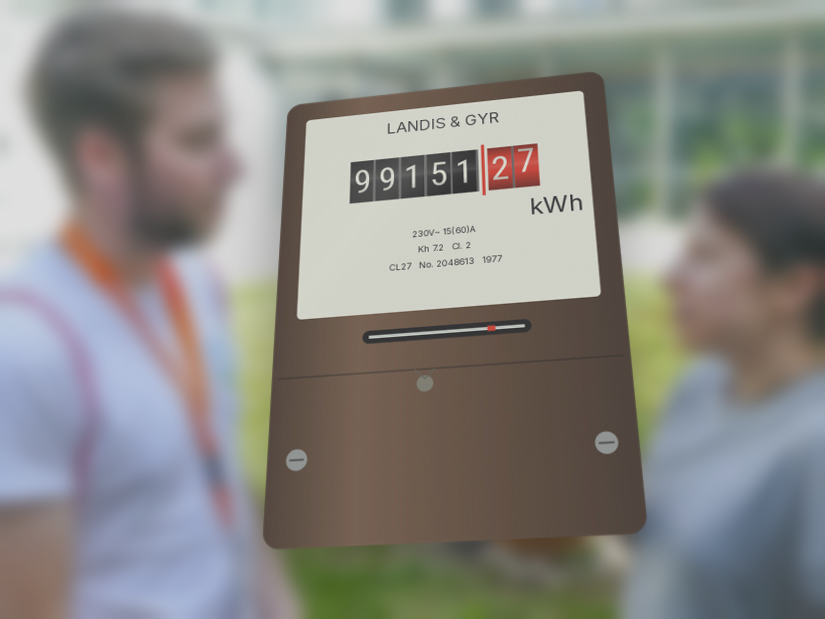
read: 99151.27 kWh
